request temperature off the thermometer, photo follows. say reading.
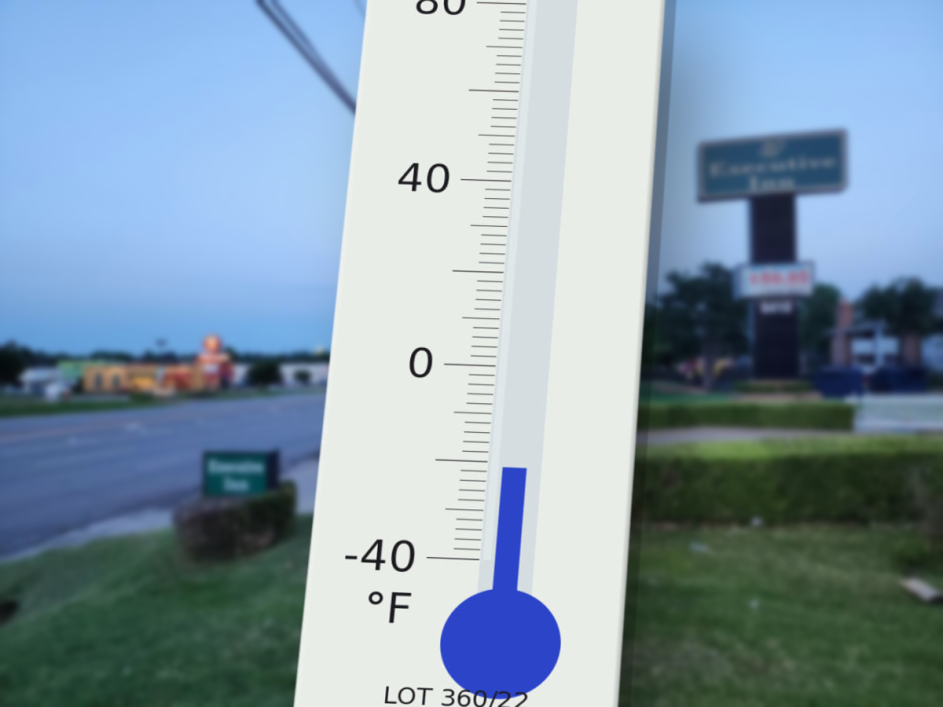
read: -21 °F
